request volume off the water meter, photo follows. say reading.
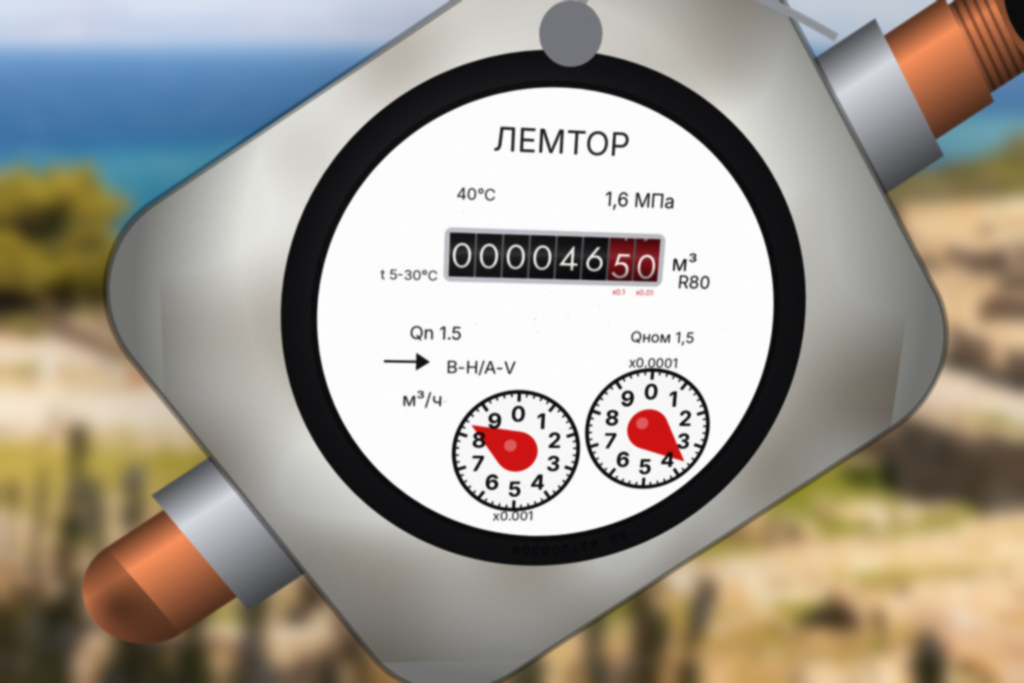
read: 46.4983 m³
